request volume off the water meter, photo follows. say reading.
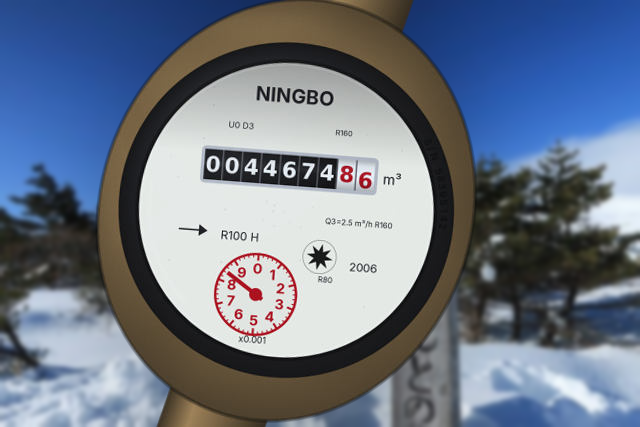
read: 44674.858 m³
